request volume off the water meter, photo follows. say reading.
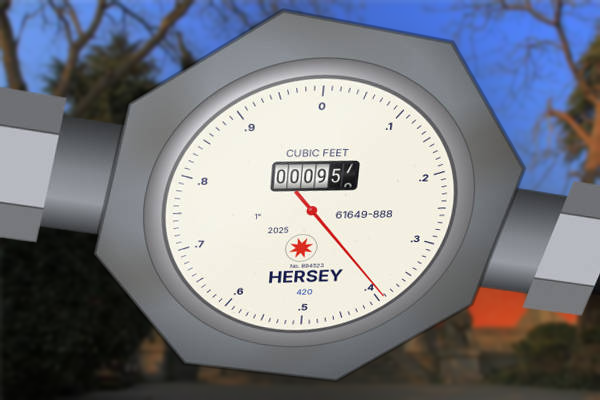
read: 957.39 ft³
